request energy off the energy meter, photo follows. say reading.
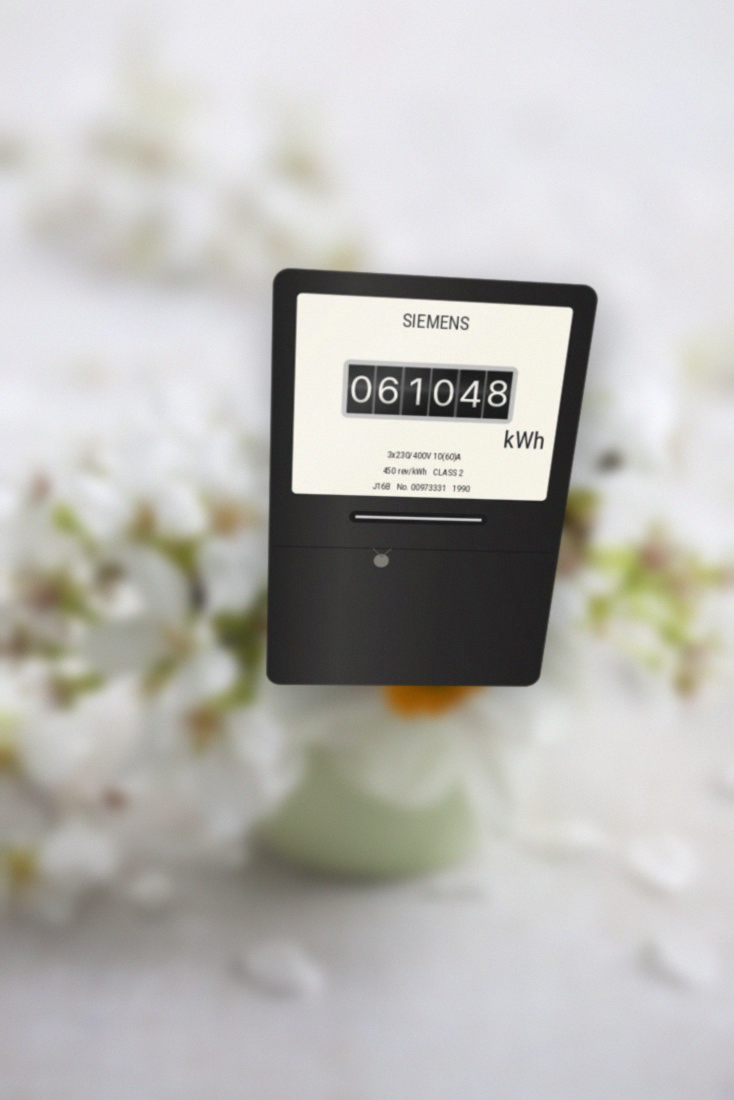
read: 61048 kWh
